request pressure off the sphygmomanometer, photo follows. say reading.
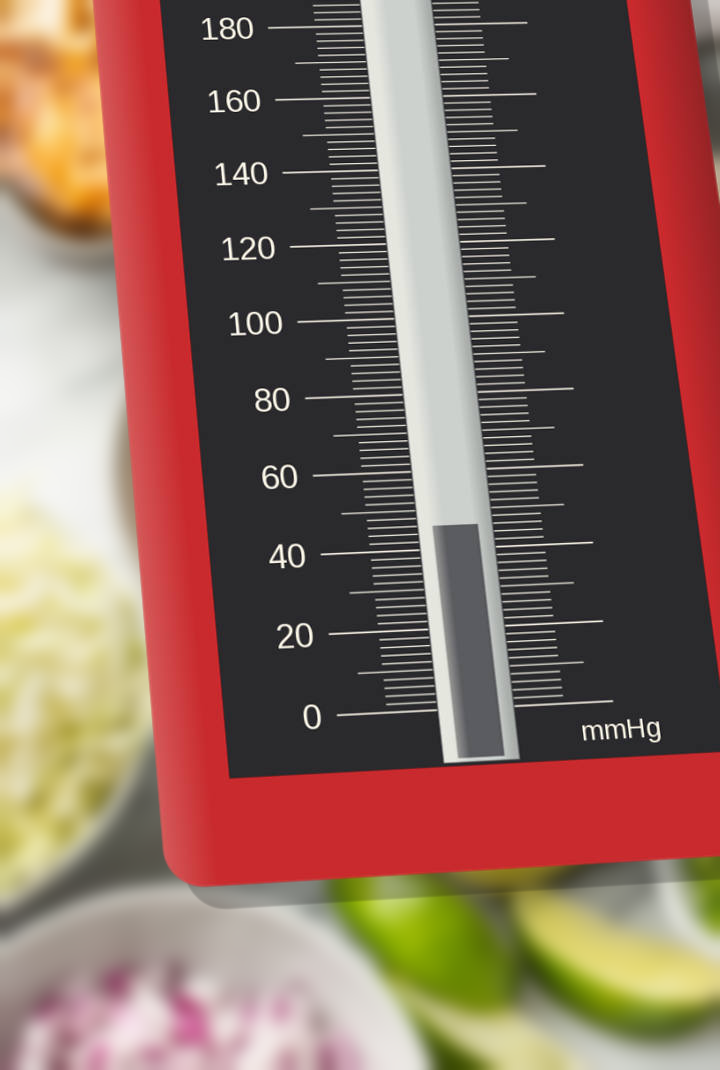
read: 46 mmHg
